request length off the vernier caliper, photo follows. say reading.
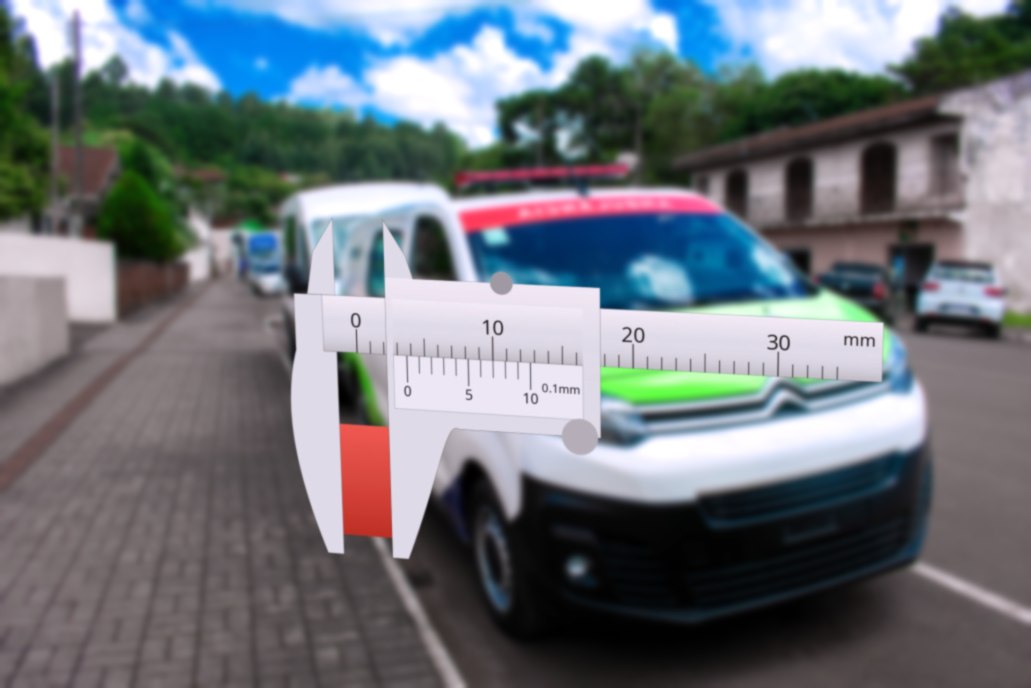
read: 3.7 mm
